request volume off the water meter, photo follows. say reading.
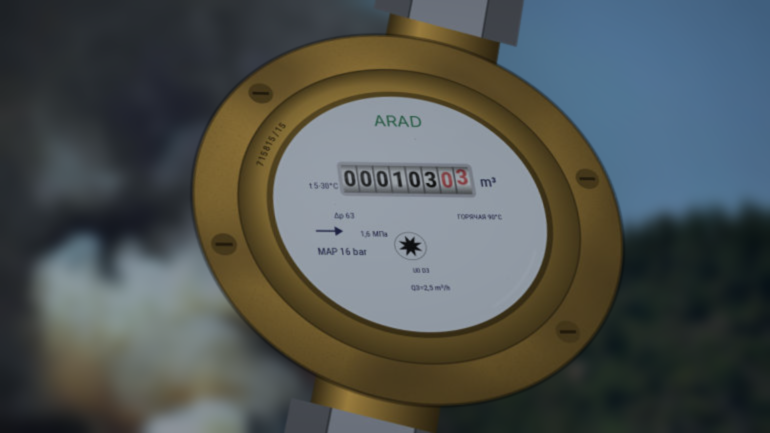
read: 103.03 m³
